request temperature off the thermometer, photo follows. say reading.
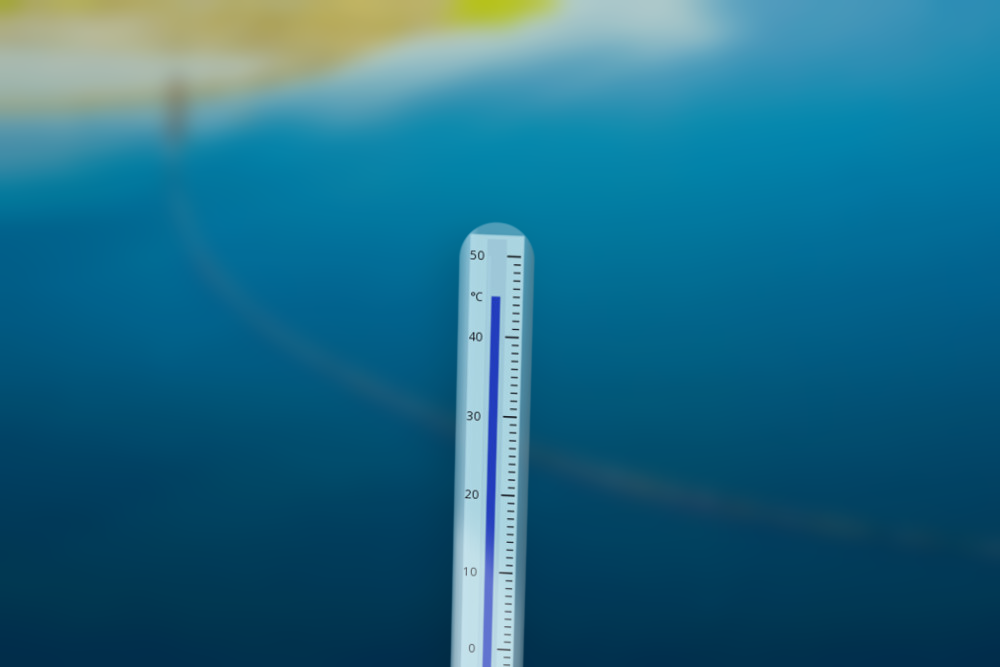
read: 45 °C
